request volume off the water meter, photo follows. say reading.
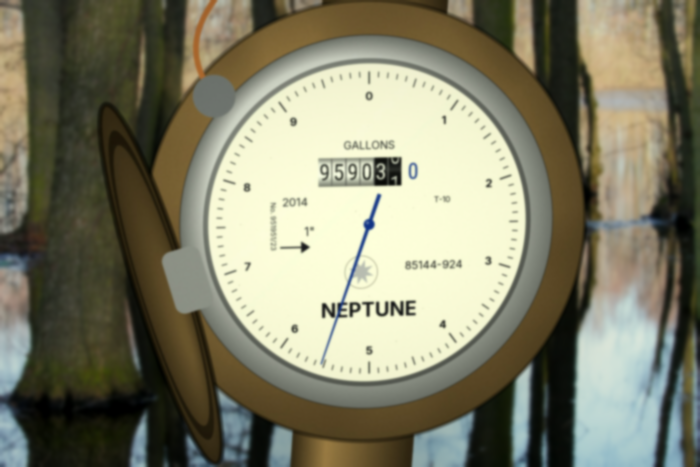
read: 9590305.5 gal
